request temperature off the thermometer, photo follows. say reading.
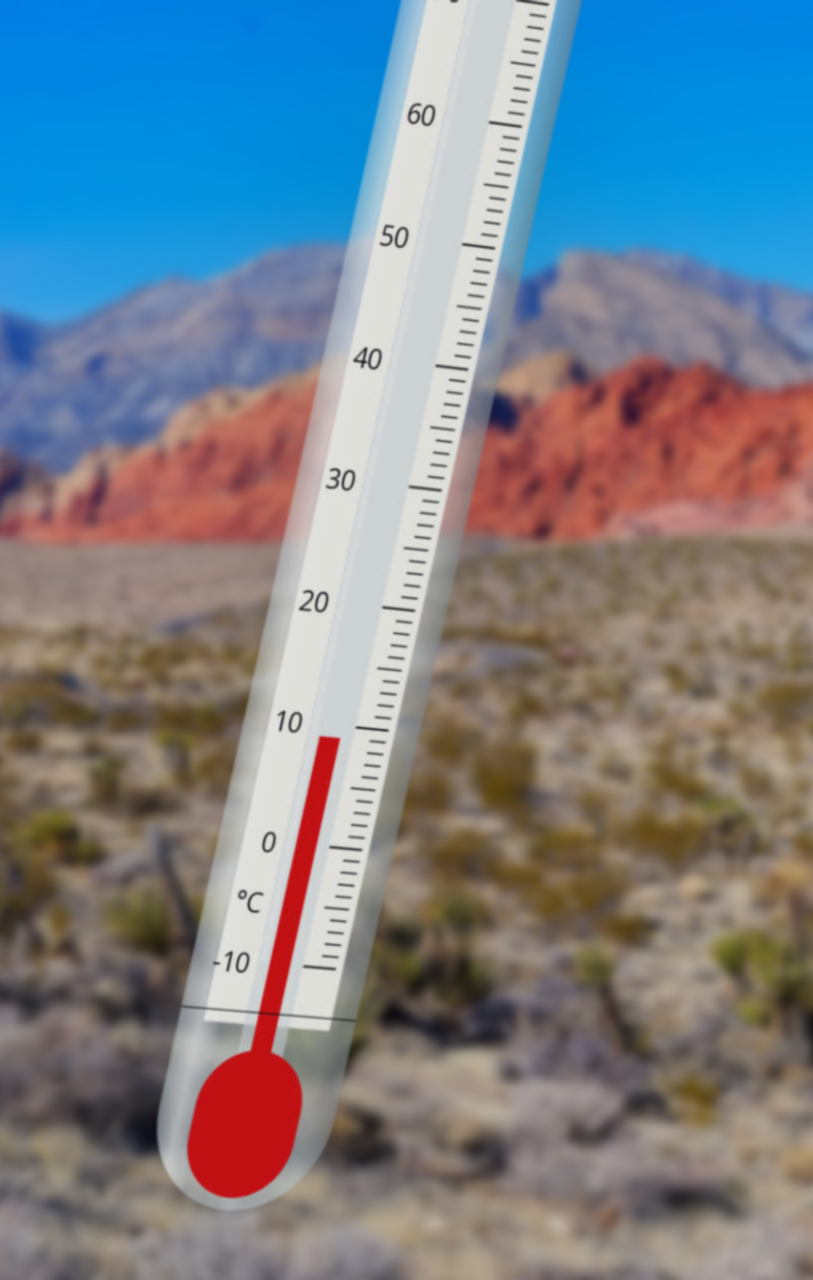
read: 9 °C
